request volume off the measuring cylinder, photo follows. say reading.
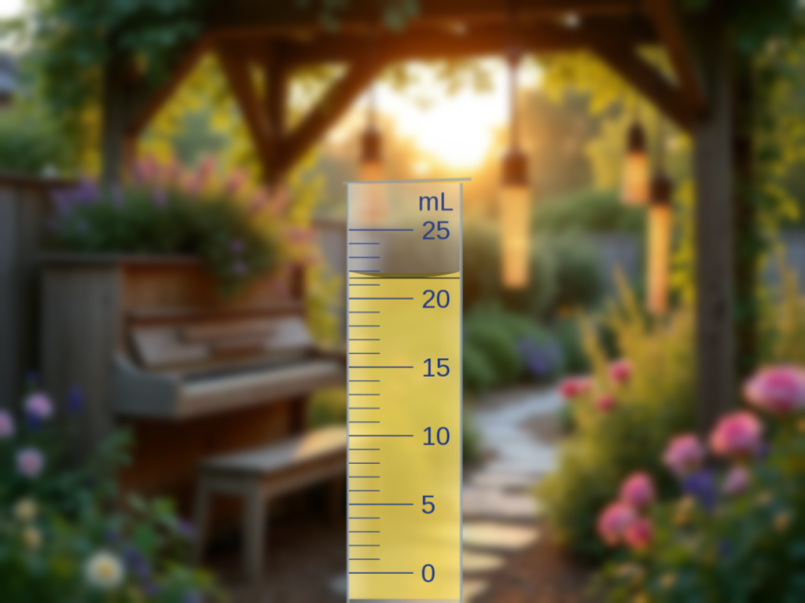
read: 21.5 mL
